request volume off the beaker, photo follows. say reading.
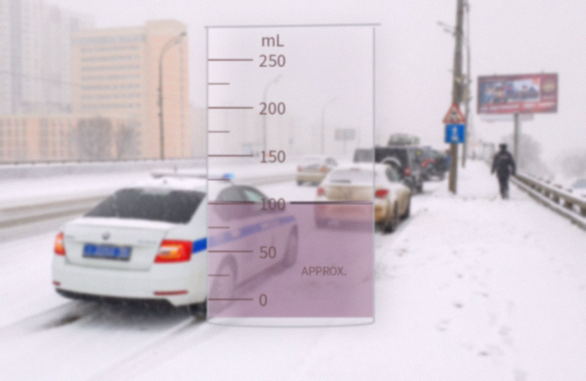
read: 100 mL
